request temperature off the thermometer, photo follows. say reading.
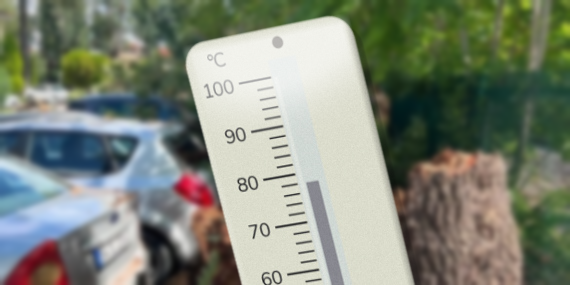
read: 78 °C
